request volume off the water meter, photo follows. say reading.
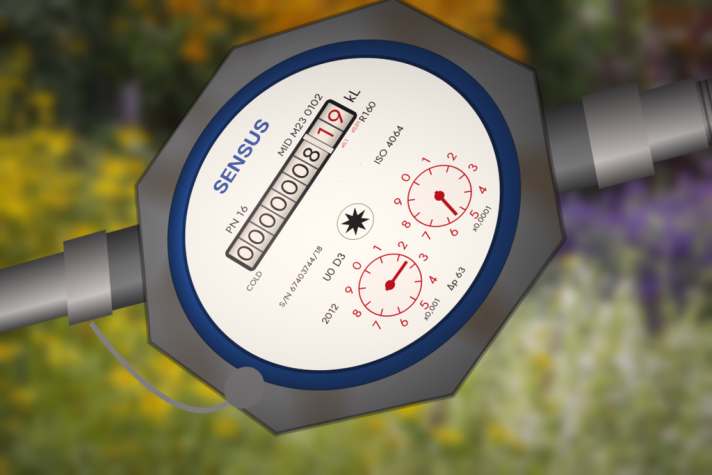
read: 8.1925 kL
